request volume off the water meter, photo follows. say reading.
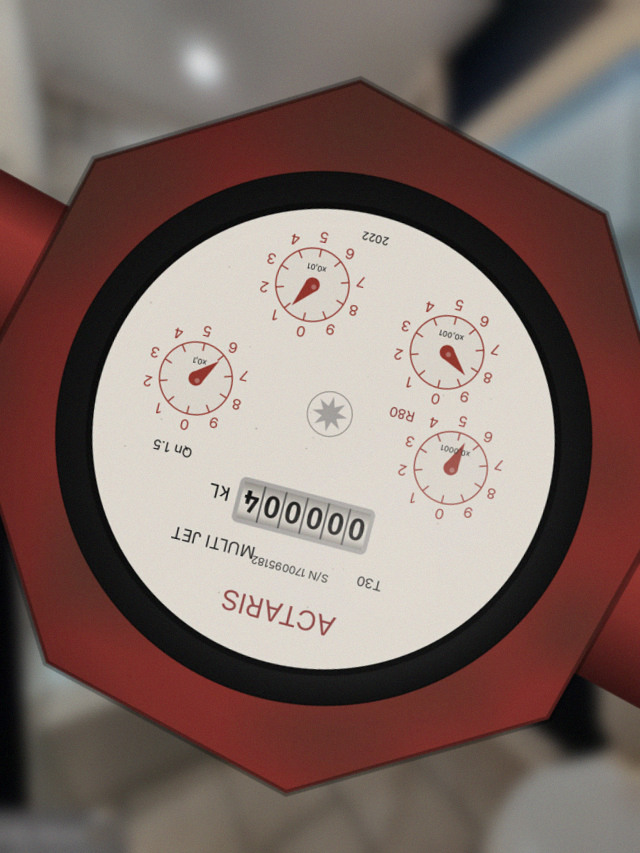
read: 4.6085 kL
